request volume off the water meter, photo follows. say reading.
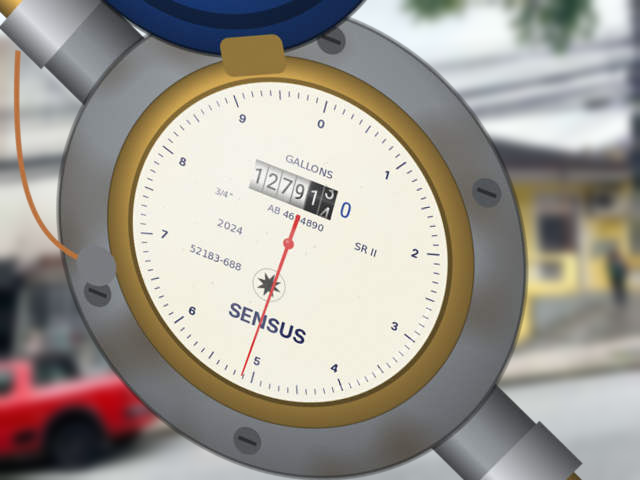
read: 1279135.1 gal
